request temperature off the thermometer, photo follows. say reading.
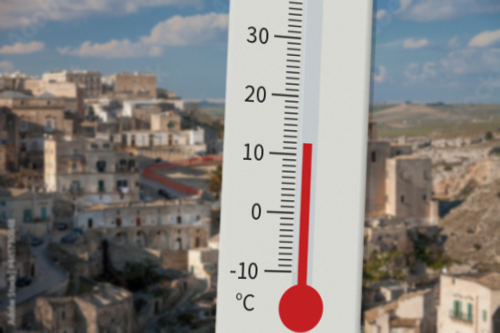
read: 12 °C
